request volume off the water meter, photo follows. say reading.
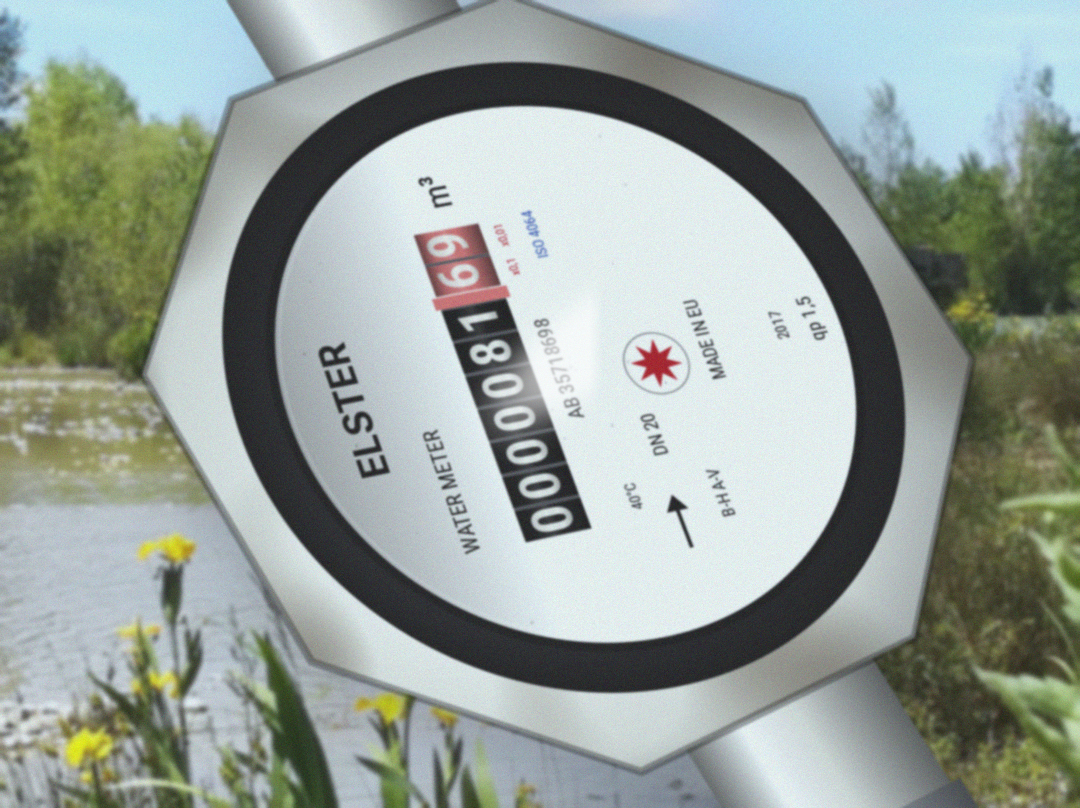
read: 81.69 m³
